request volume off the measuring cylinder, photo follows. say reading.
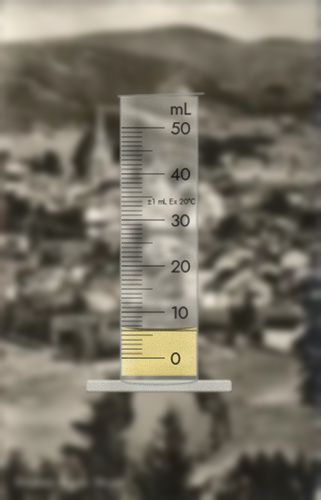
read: 6 mL
